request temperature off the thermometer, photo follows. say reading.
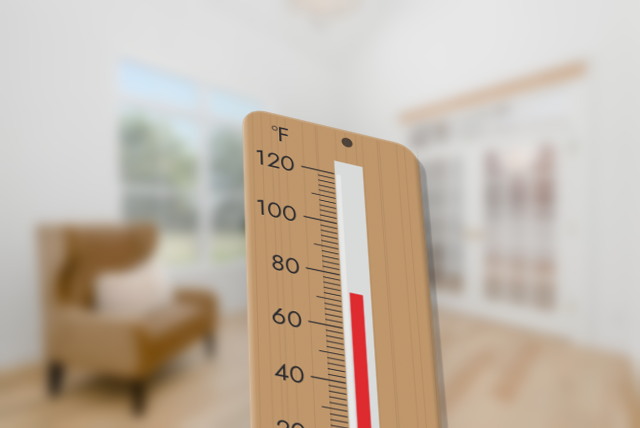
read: 74 °F
